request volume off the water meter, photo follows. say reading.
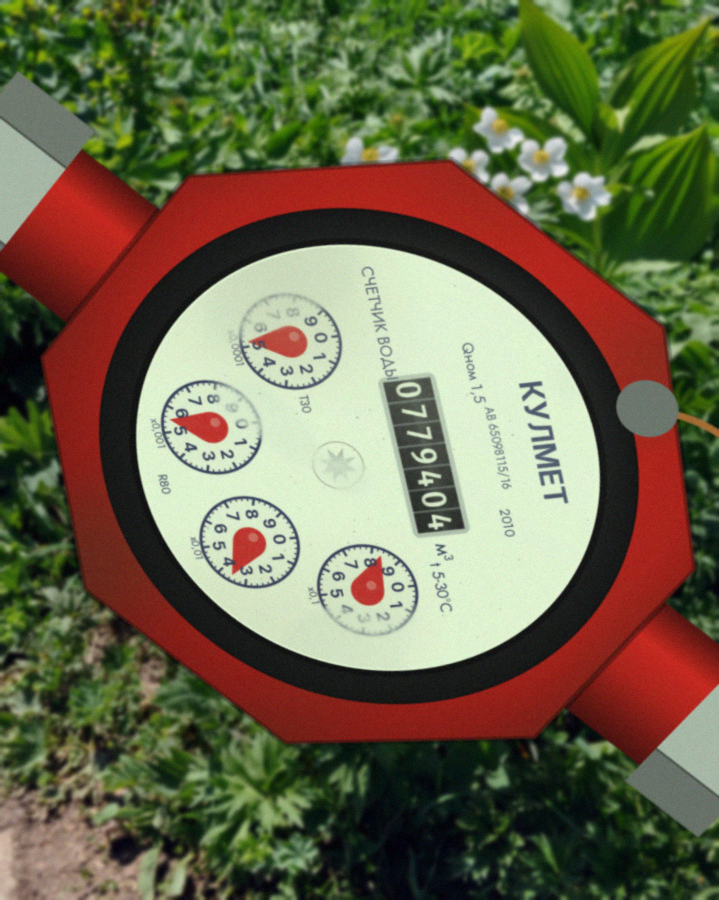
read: 779404.8355 m³
